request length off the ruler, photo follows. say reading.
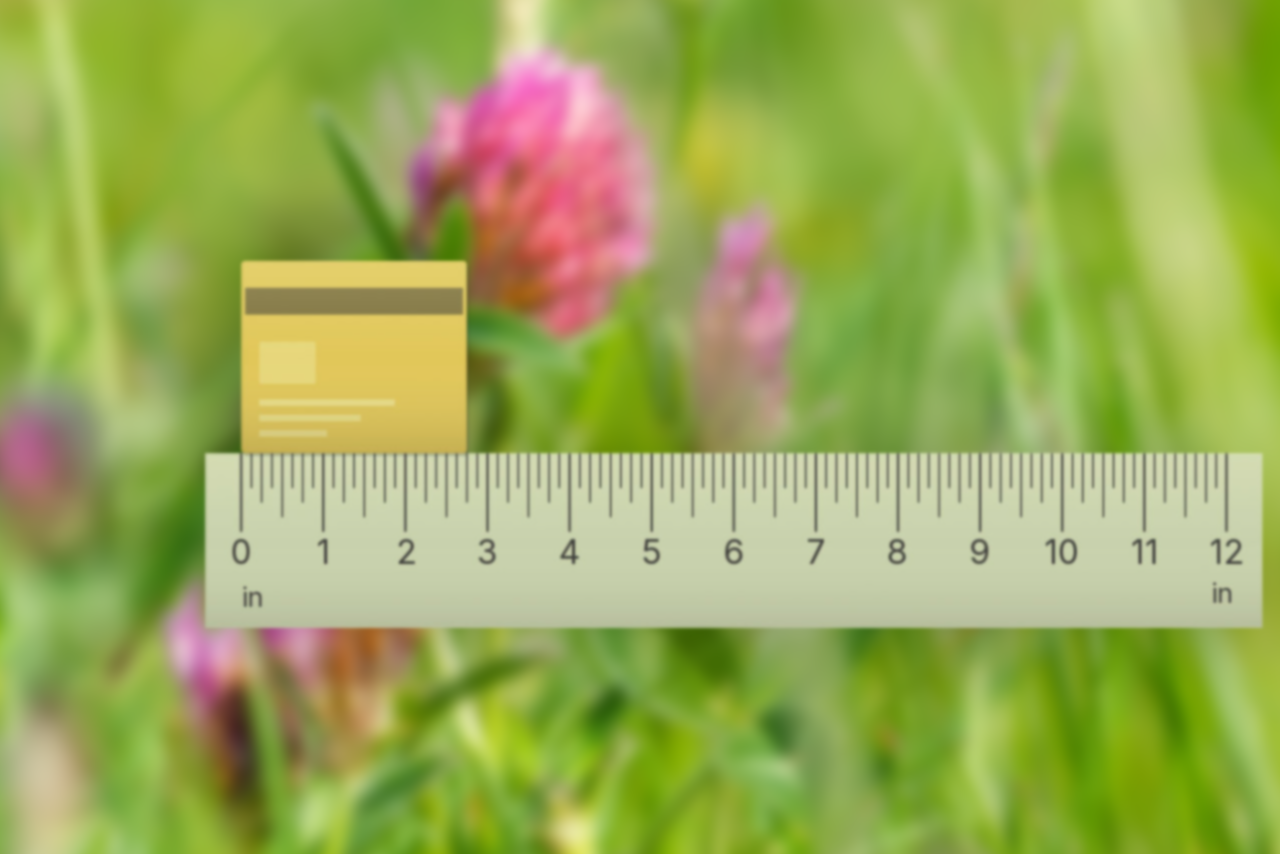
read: 2.75 in
